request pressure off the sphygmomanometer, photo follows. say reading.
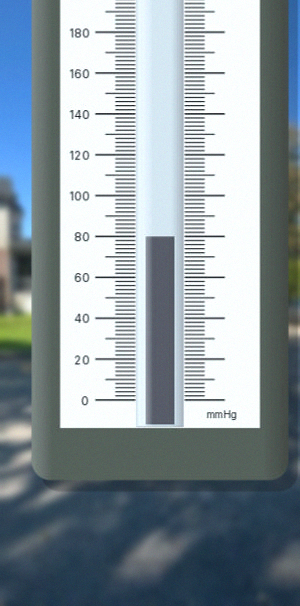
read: 80 mmHg
